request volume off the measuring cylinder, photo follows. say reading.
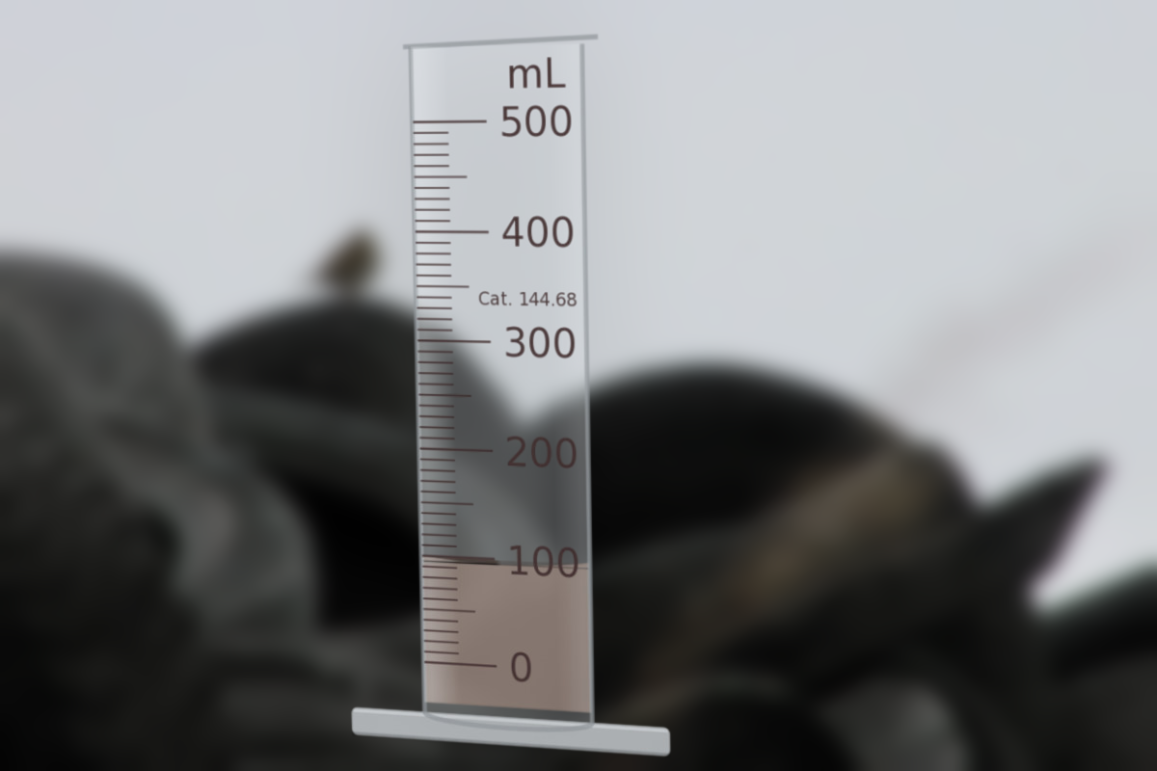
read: 95 mL
